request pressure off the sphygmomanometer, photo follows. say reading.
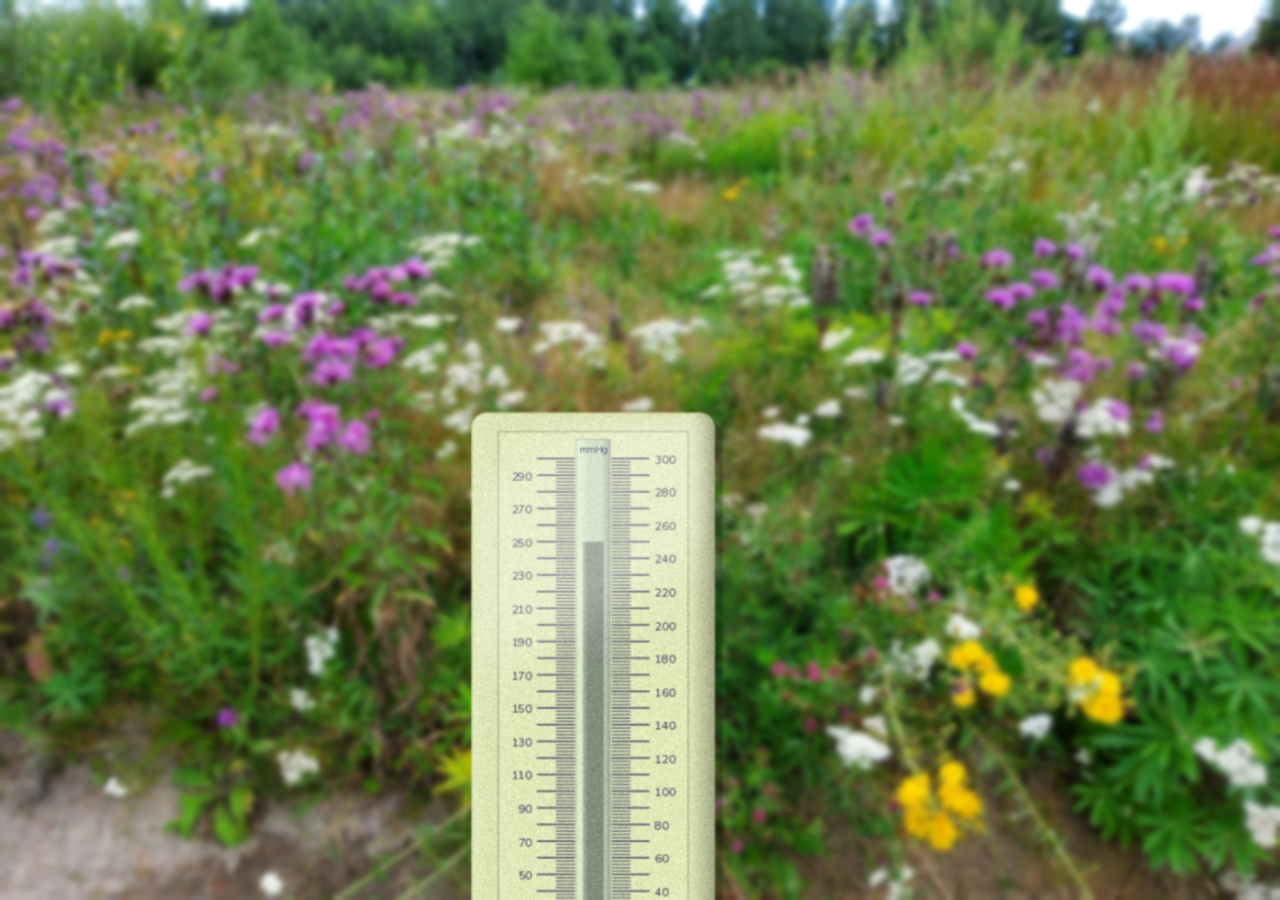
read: 250 mmHg
